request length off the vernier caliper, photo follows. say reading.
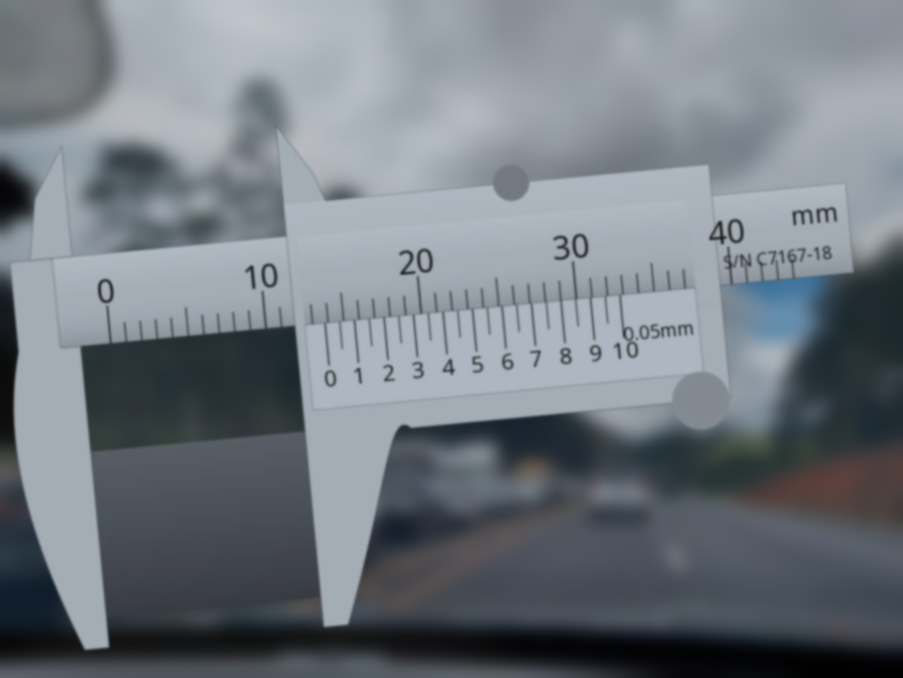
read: 13.8 mm
